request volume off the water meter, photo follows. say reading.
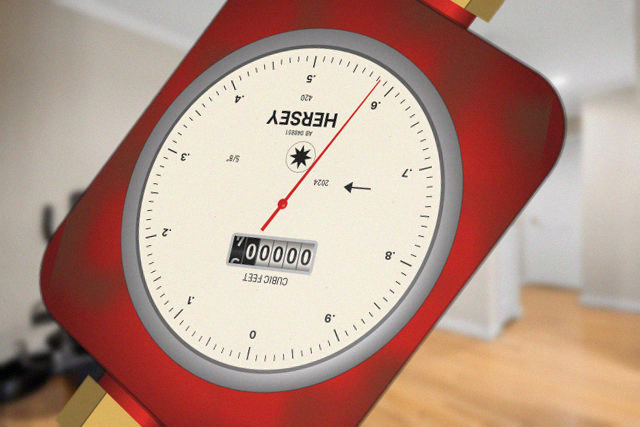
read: 3.58 ft³
